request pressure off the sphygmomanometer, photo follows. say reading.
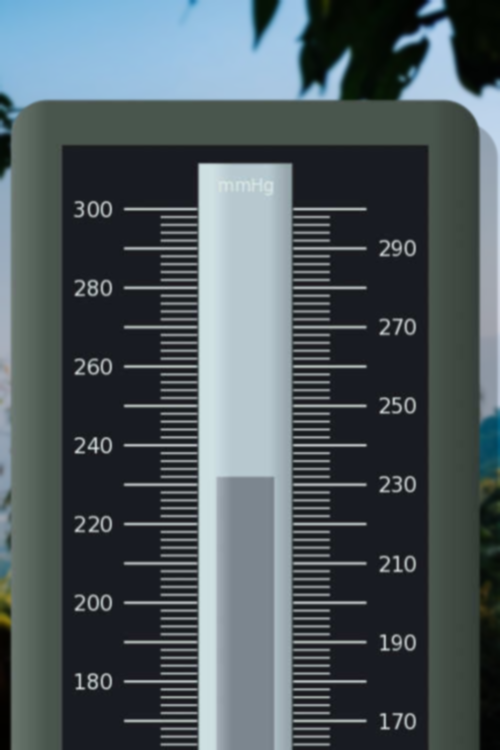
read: 232 mmHg
